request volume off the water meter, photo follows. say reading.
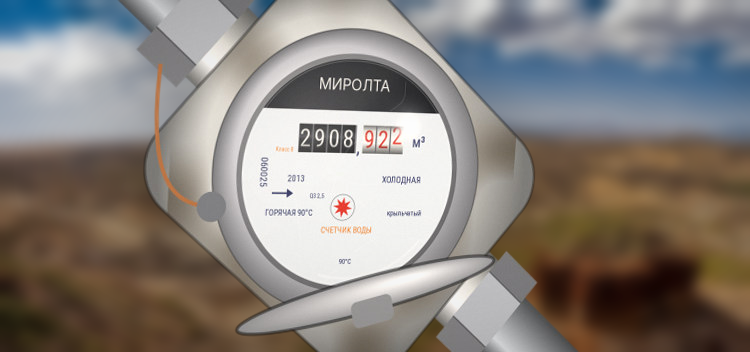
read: 2908.922 m³
